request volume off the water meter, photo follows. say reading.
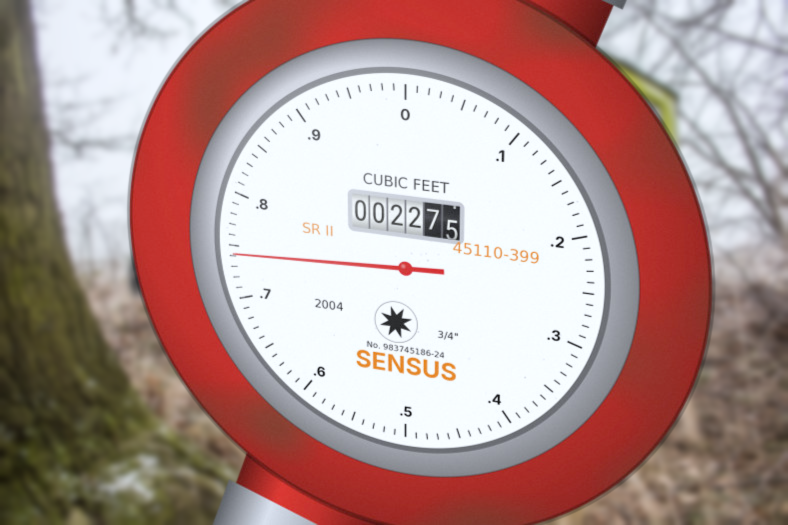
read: 2274.74 ft³
